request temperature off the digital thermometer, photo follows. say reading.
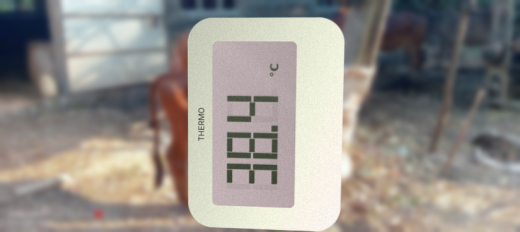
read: 38.4 °C
